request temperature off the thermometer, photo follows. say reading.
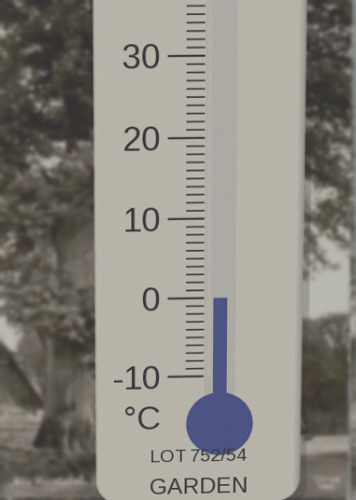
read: 0 °C
